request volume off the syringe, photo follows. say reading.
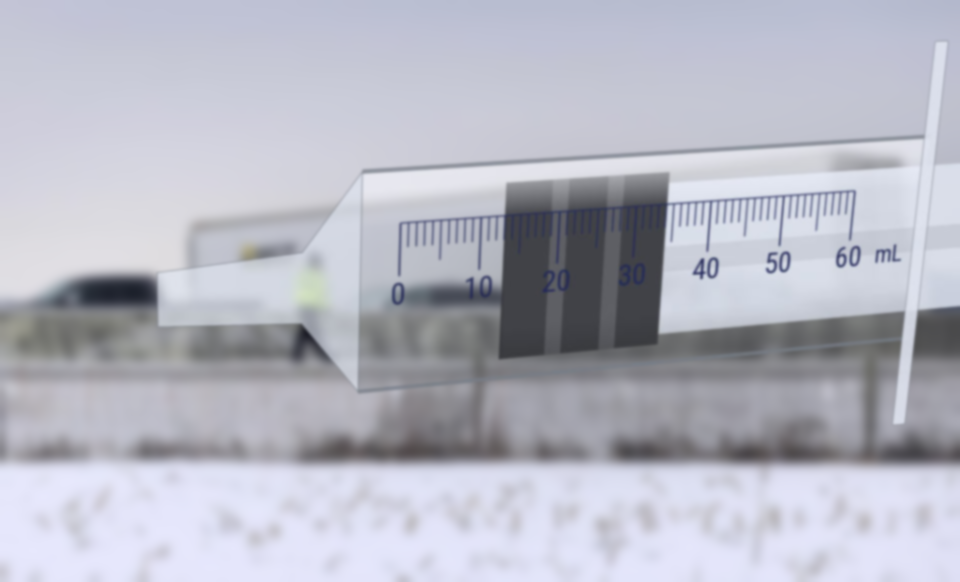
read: 13 mL
